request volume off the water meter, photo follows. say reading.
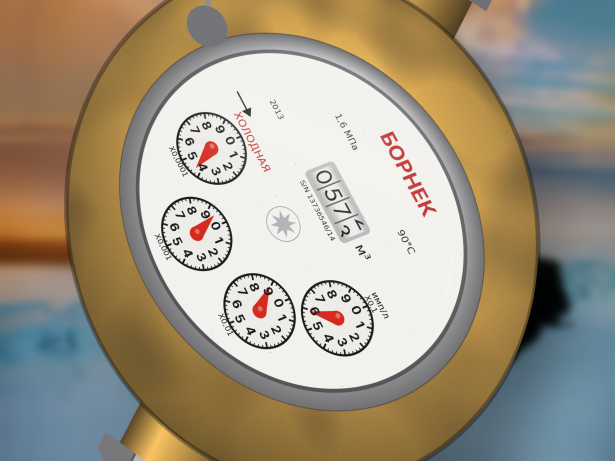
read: 572.5894 m³
